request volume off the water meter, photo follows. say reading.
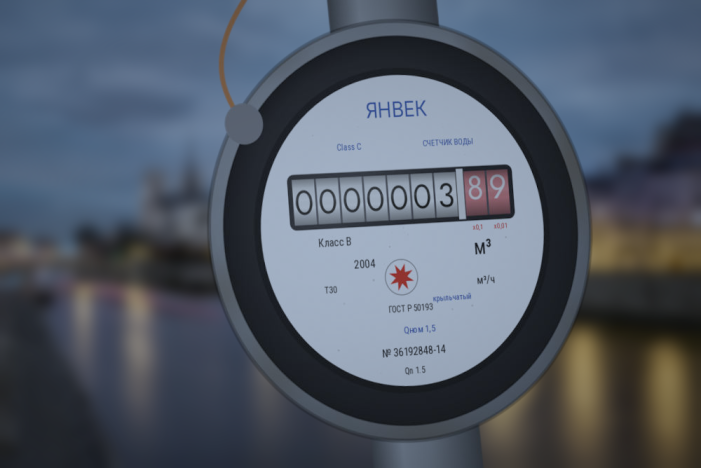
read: 3.89 m³
